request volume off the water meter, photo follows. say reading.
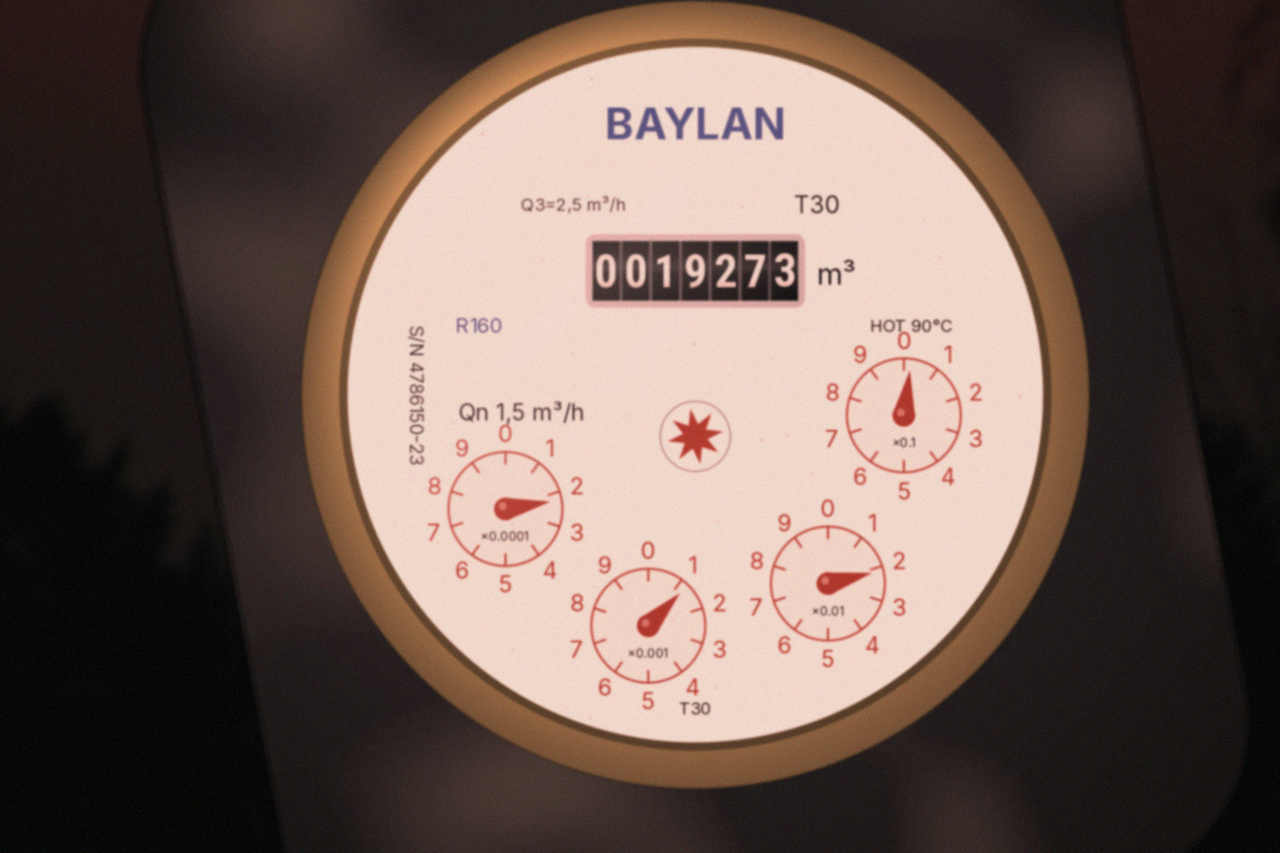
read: 19273.0212 m³
